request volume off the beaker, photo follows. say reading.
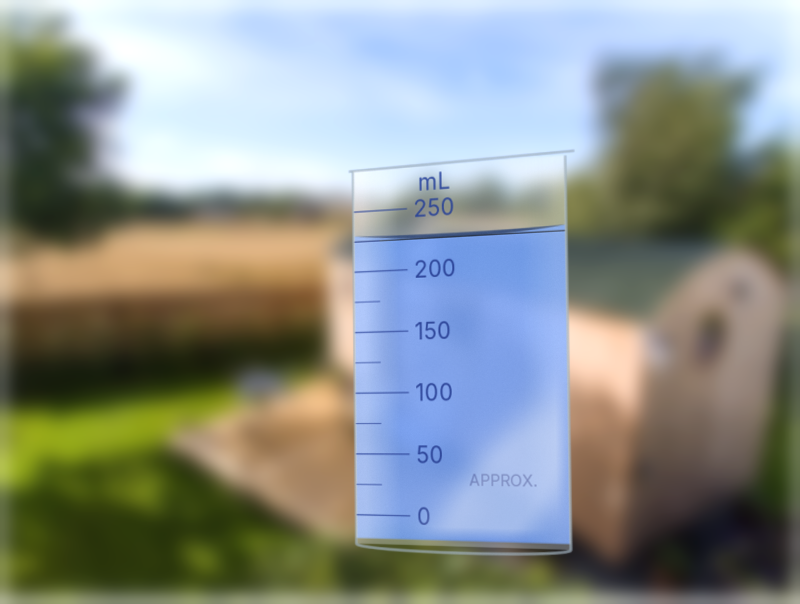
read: 225 mL
